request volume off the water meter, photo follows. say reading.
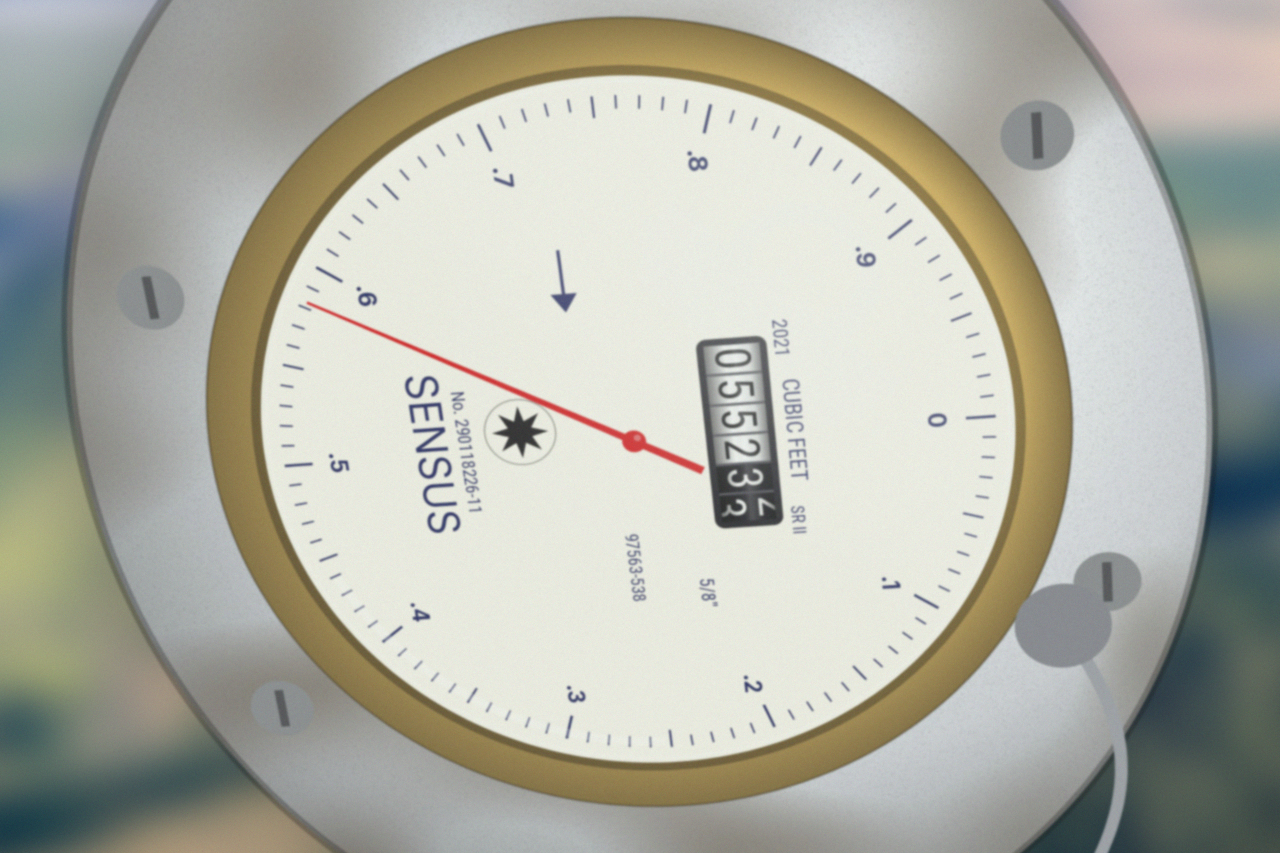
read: 55232.58 ft³
